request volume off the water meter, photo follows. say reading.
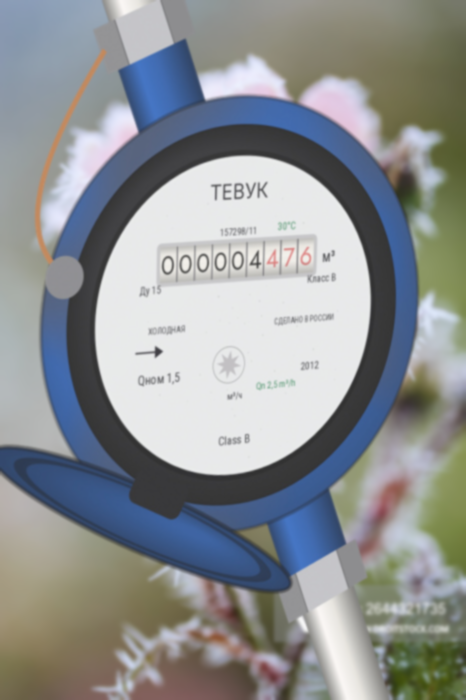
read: 4.476 m³
